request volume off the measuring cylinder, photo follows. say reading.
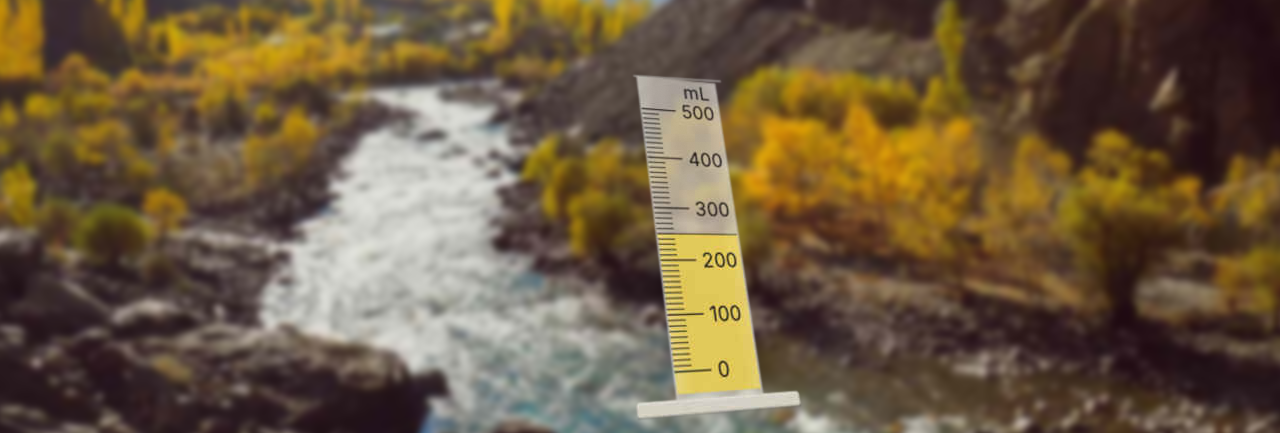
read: 250 mL
